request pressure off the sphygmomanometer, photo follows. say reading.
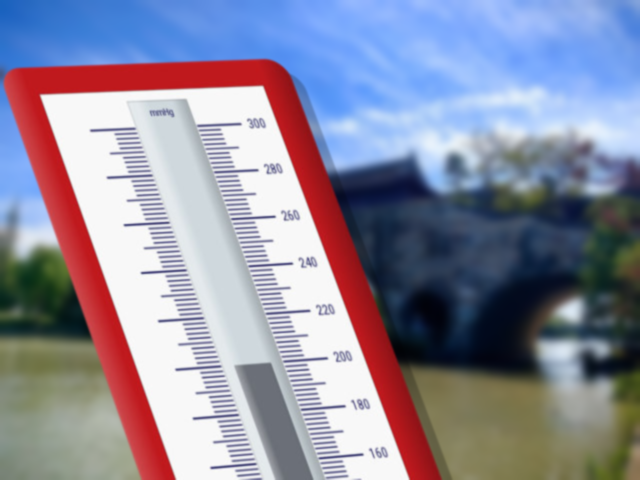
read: 200 mmHg
